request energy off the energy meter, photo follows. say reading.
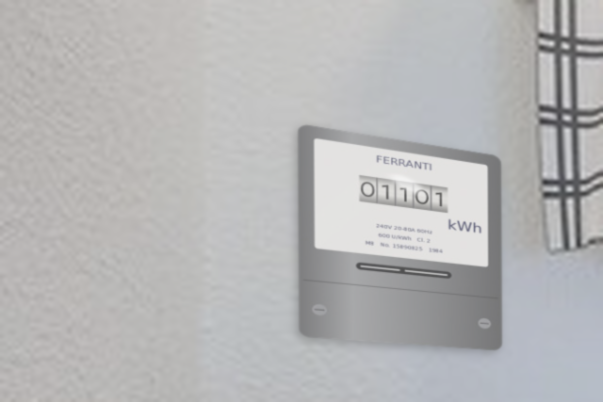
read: 1101 kWh
